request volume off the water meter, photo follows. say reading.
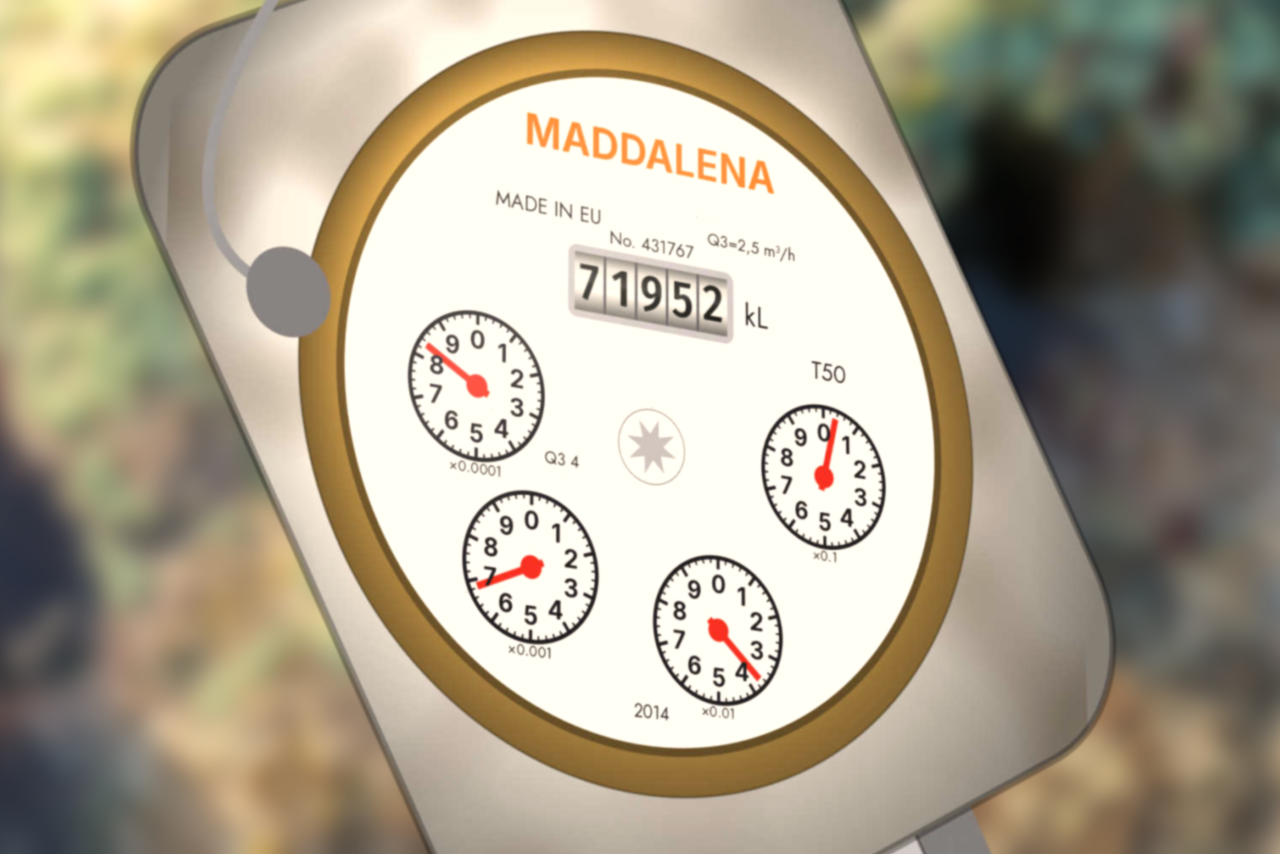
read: 71952.0368 kL
